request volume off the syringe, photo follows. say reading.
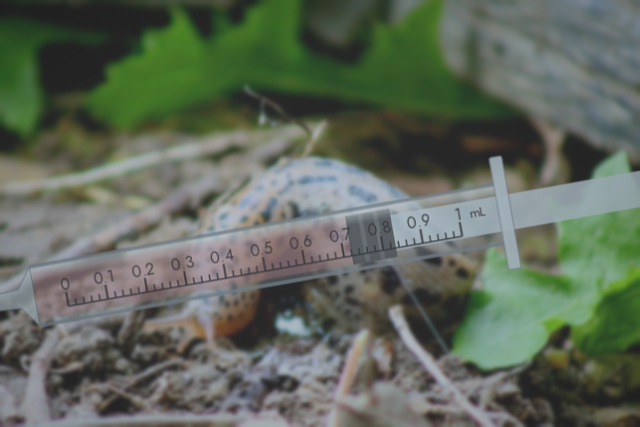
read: 0.72 mL
